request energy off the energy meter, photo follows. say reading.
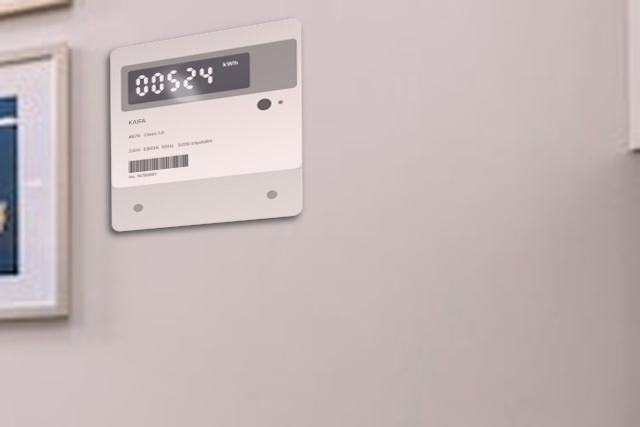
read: 524 kWh
